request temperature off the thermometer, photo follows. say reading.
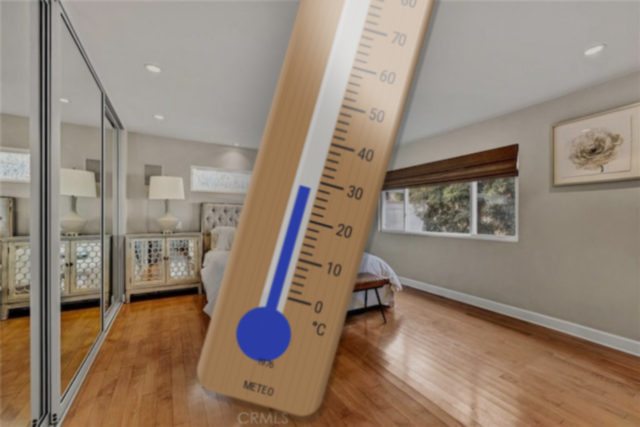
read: 28 °C
